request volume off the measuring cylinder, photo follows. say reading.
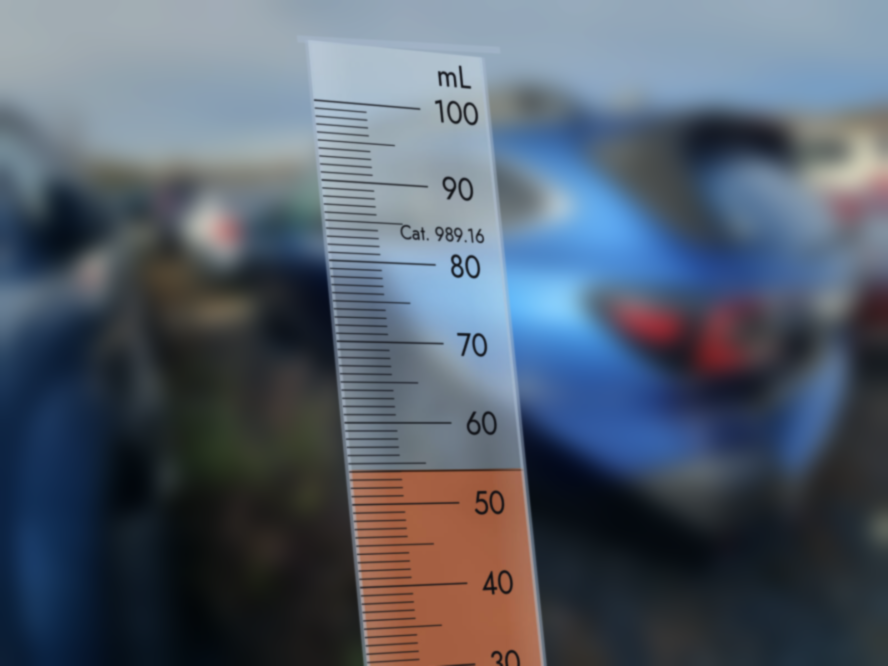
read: 54 mL
